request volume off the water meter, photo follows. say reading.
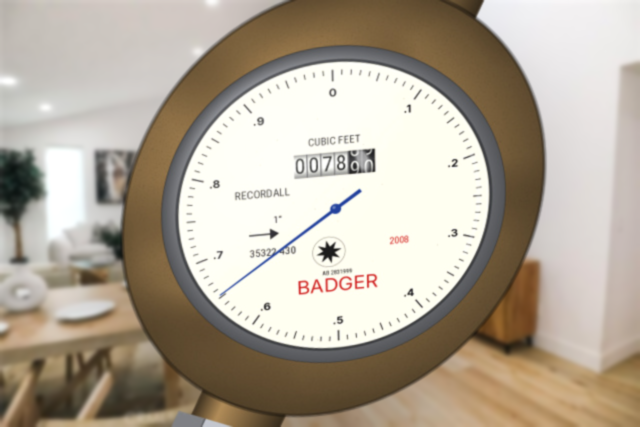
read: 7889.65 ft³
